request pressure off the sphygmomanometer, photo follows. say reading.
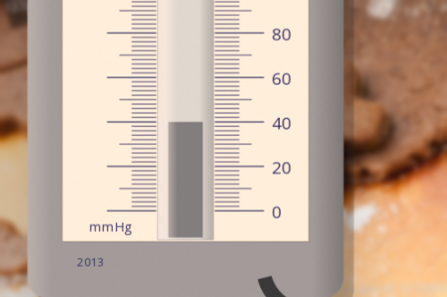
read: 40 mmHg
